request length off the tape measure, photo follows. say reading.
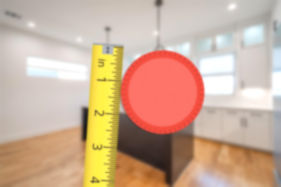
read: 2.5 in
